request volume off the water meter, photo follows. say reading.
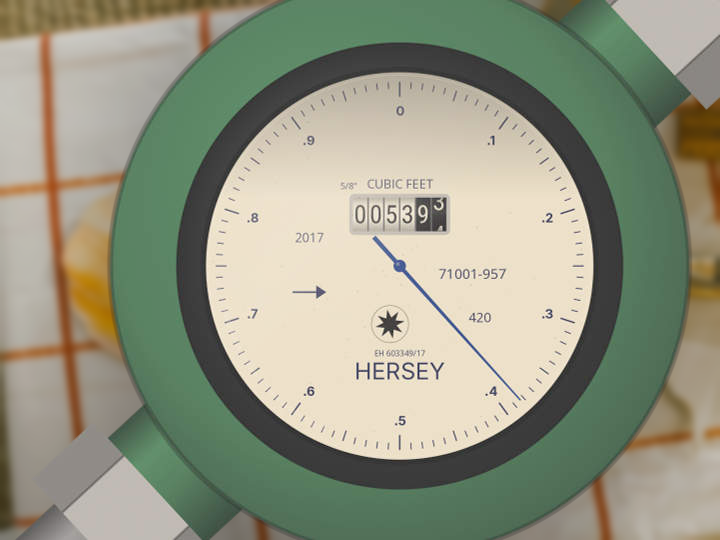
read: 5393.38 ft³
